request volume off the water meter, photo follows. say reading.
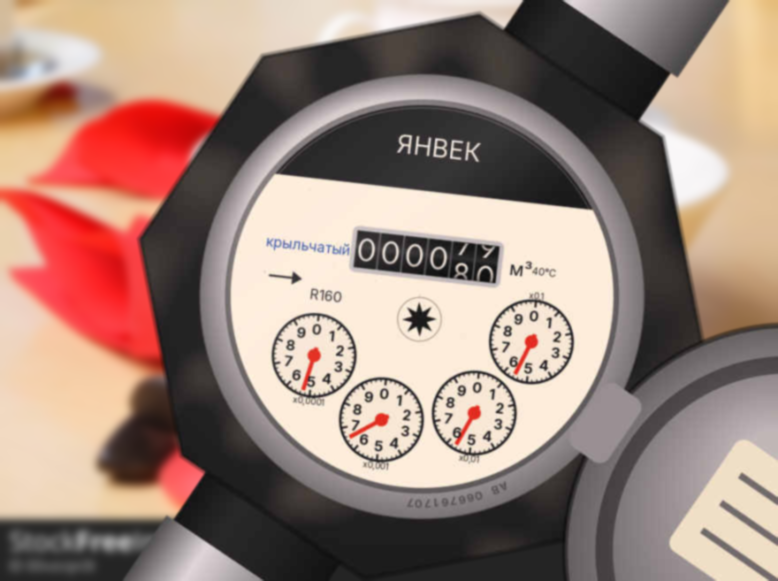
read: 79.5565 m³
